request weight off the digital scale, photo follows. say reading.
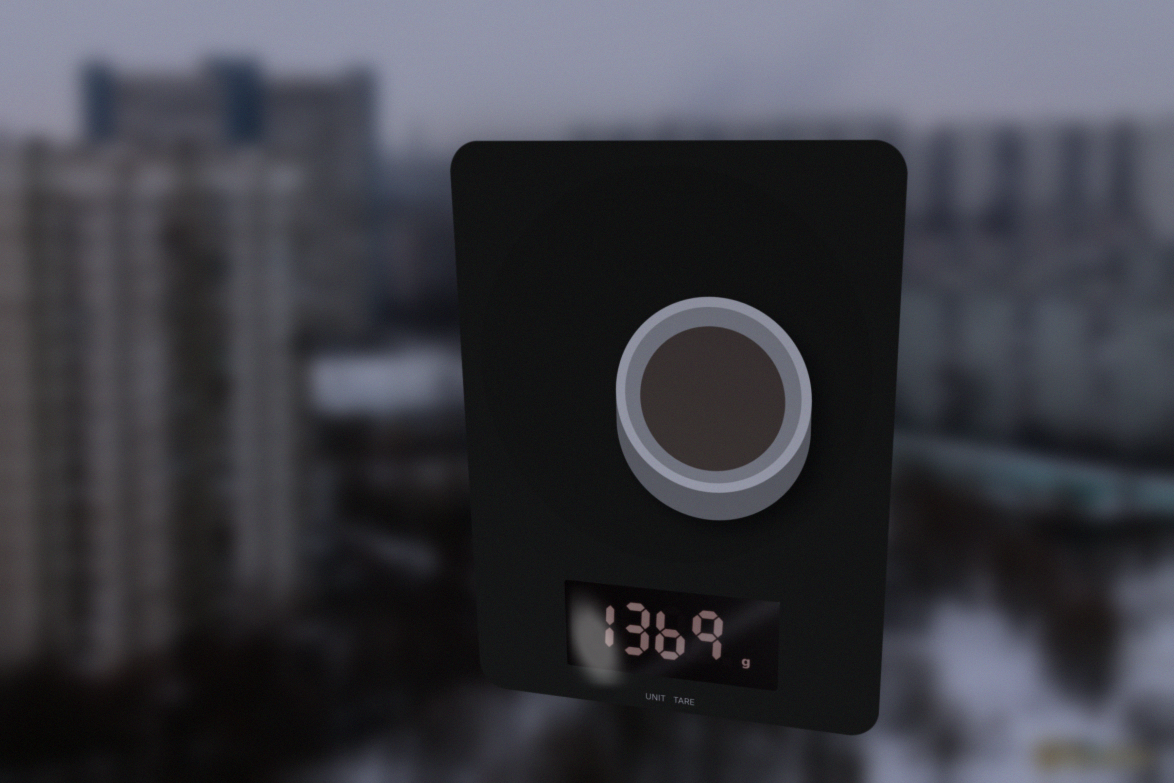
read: 1369 g
